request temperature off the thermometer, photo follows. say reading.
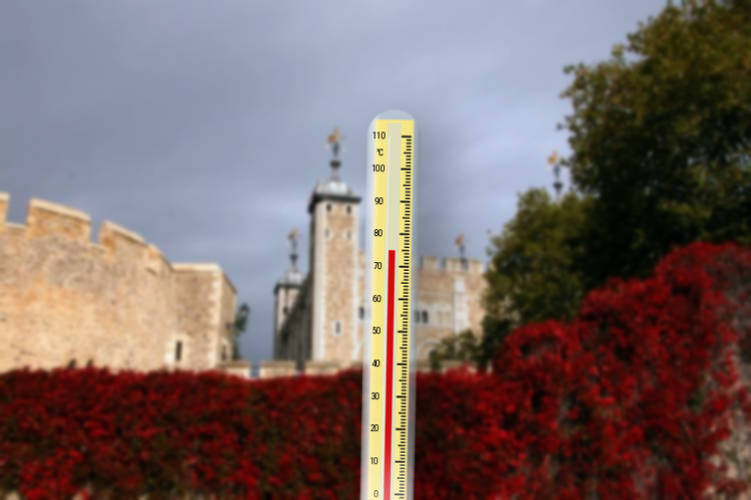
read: 75 °C
